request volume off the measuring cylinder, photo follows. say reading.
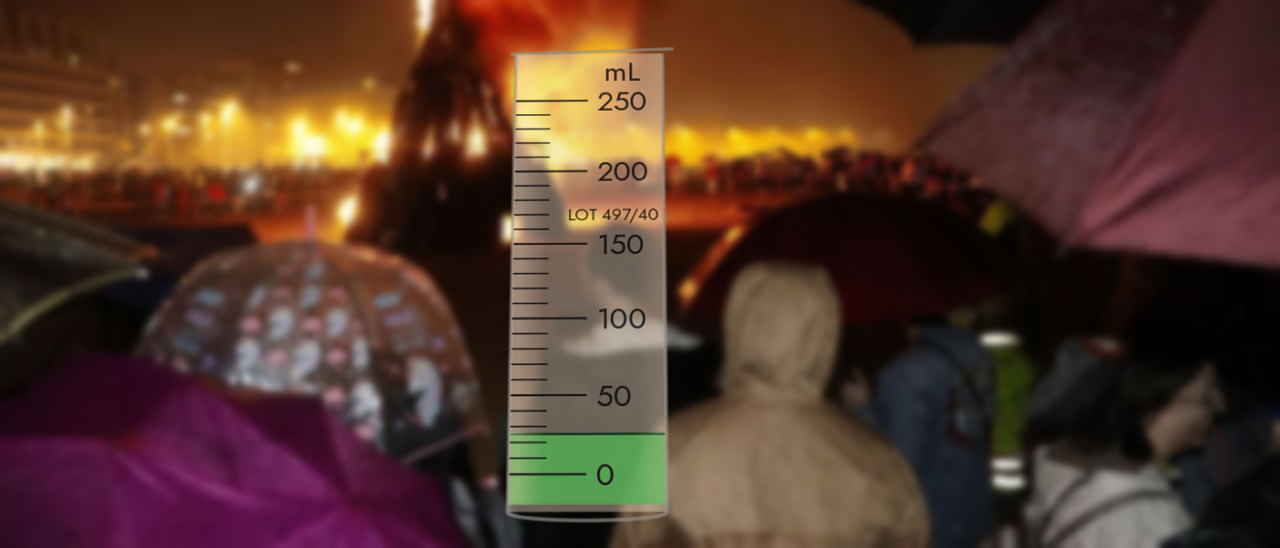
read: 25 mL
